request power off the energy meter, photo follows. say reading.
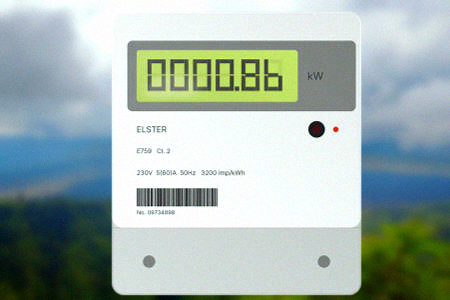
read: 0.86 kW
